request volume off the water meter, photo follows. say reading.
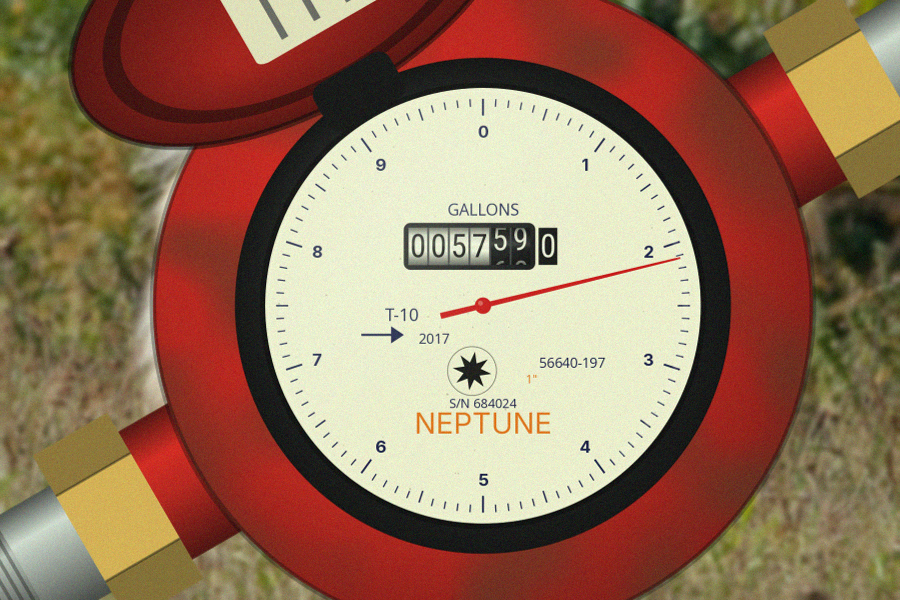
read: 57592.1 gal
